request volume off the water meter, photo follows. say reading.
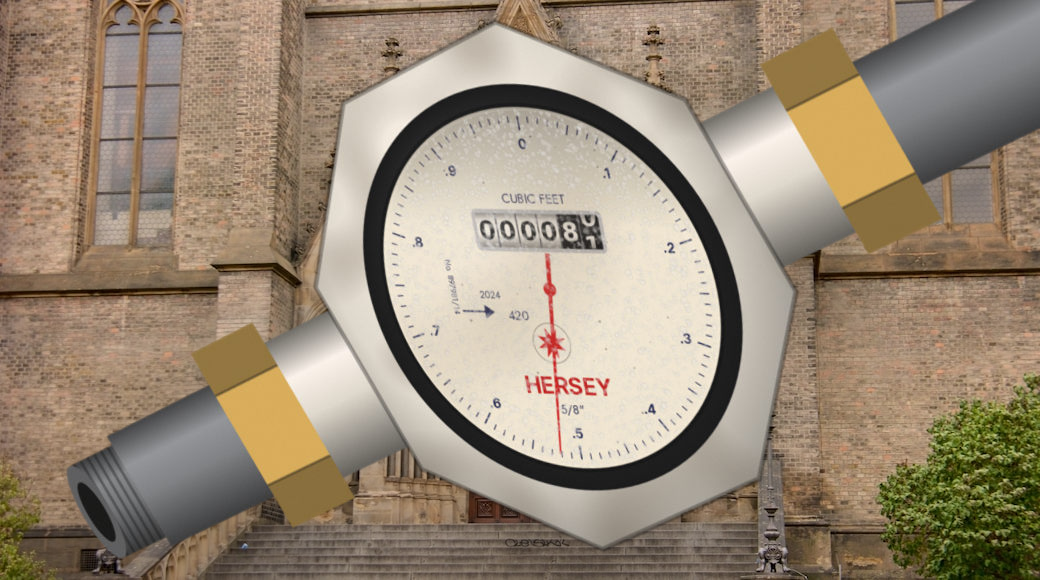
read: 80.52 ft³
